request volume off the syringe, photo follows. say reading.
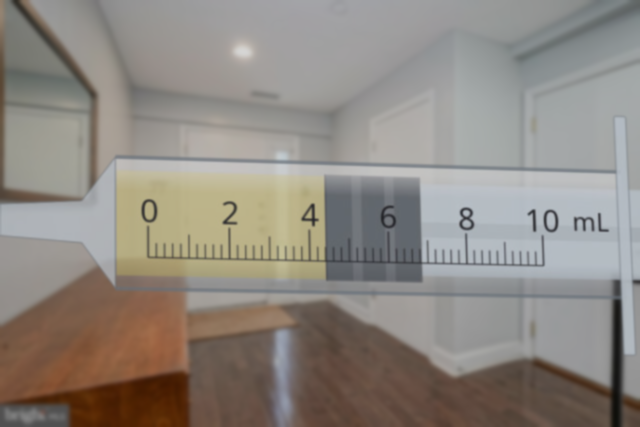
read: 4.4 mL
